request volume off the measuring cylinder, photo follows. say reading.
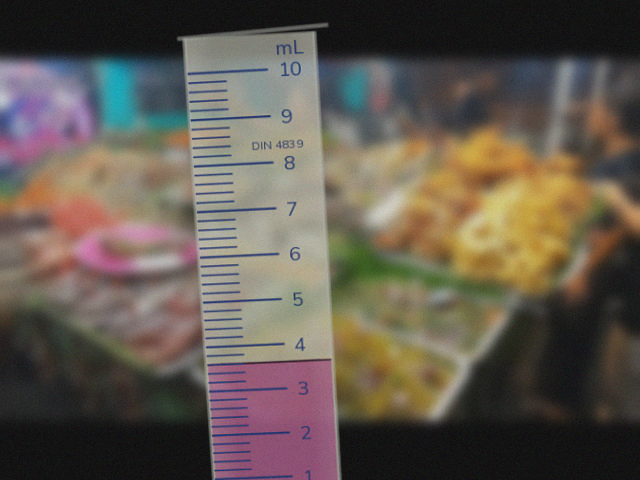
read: 3.6 mL
